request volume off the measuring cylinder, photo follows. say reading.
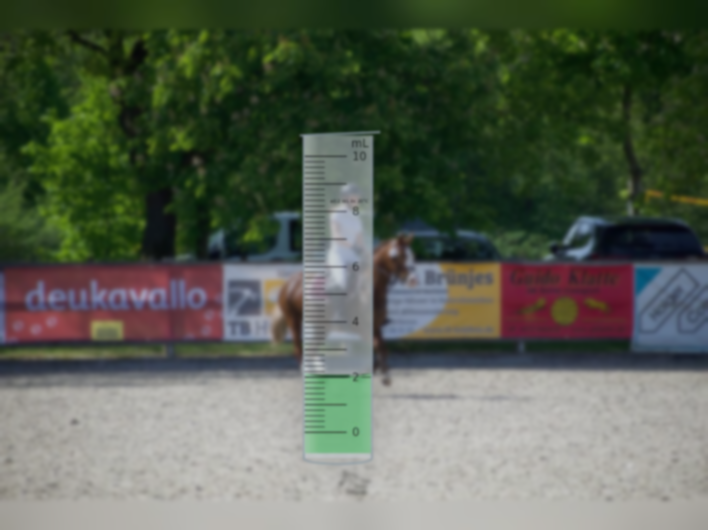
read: 2 mL
